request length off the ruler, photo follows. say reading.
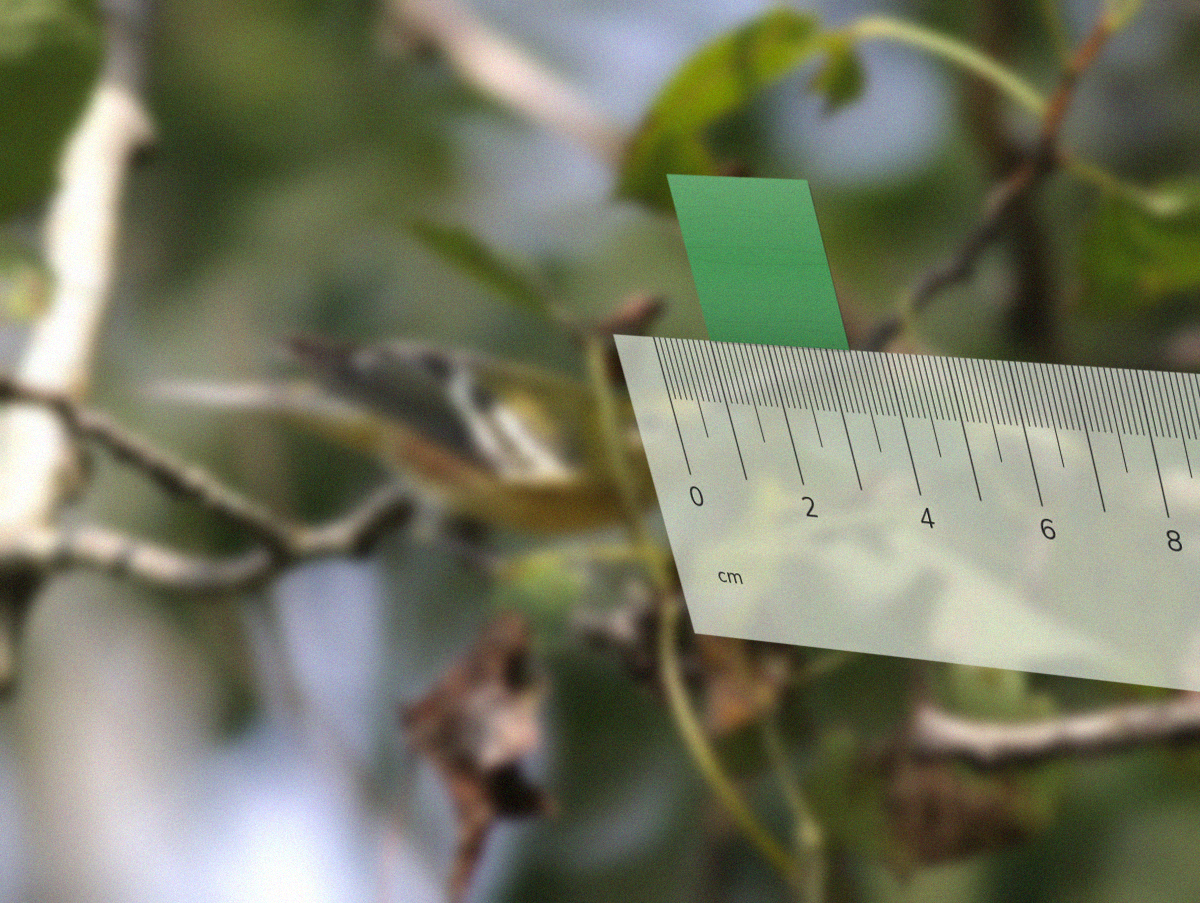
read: 2.4 cm
